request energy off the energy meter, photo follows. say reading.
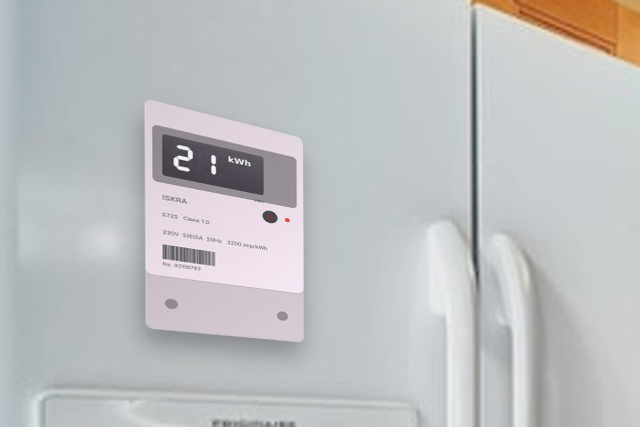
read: 21 kWh
